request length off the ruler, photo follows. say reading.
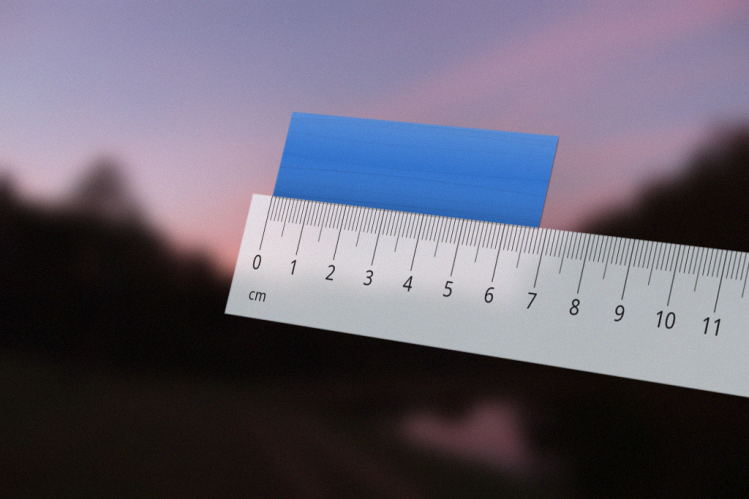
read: 6.8 cm
